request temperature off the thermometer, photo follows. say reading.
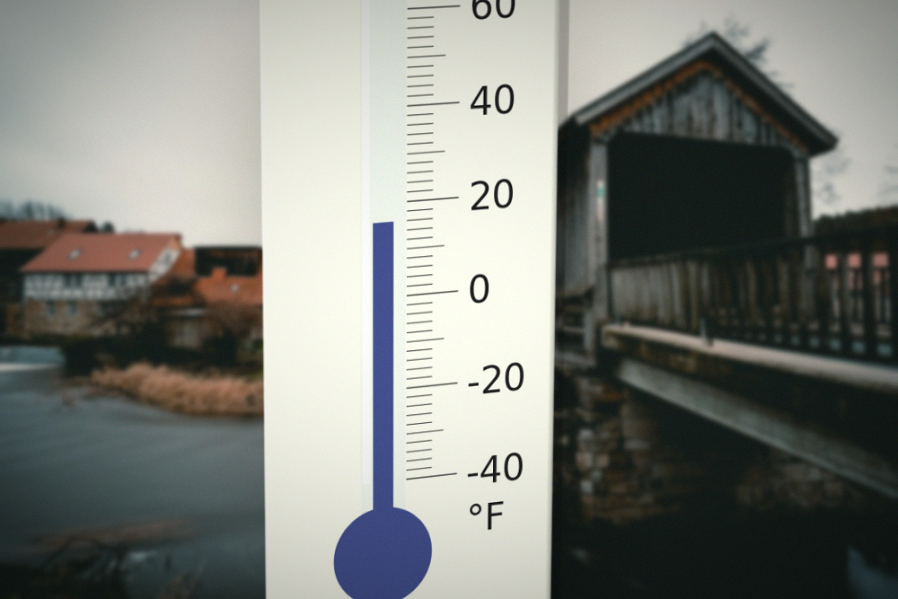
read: 16 °F
